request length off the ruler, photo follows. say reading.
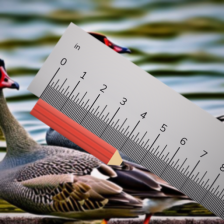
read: 4.5 in
